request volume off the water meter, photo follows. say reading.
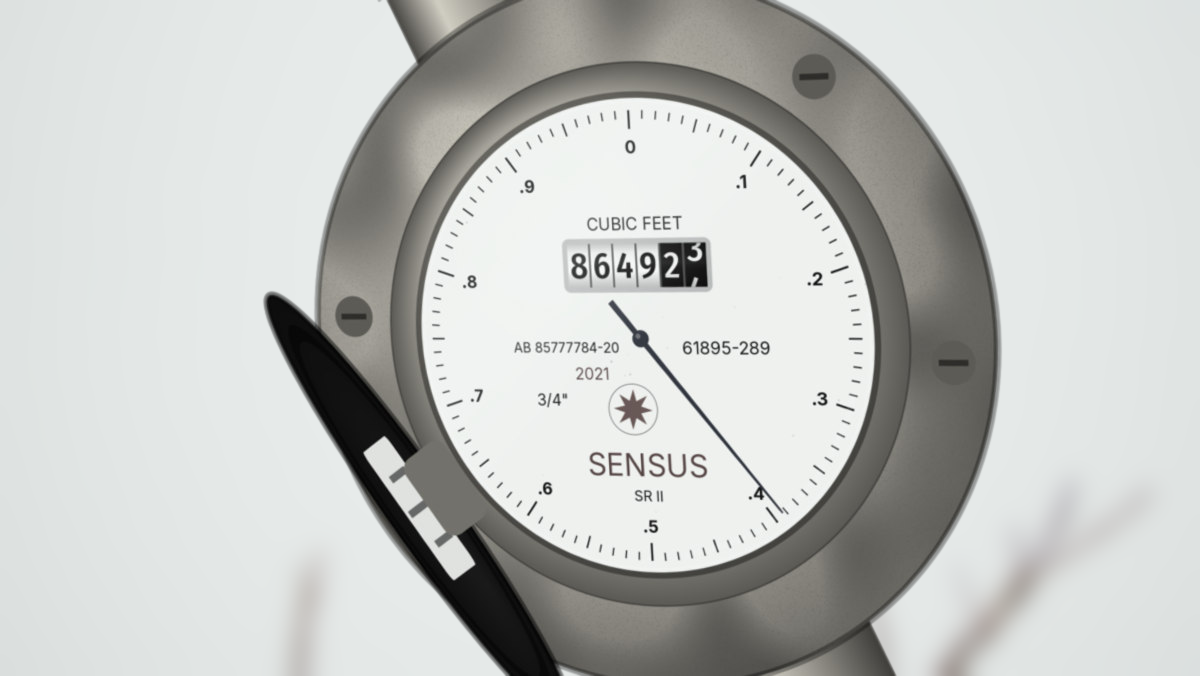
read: 864923.39 ft³
